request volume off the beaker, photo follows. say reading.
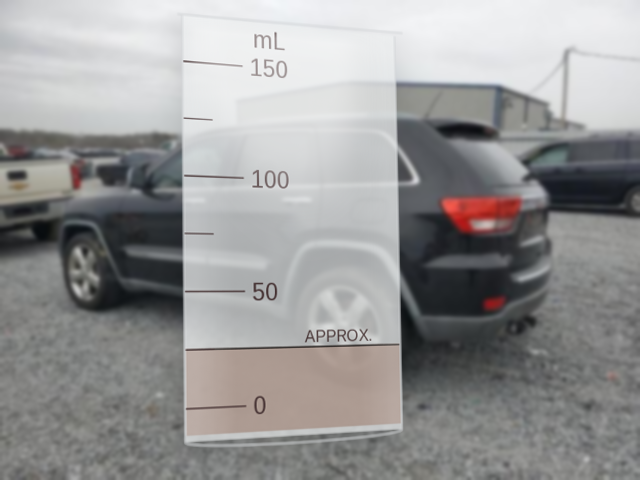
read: 25 mL
